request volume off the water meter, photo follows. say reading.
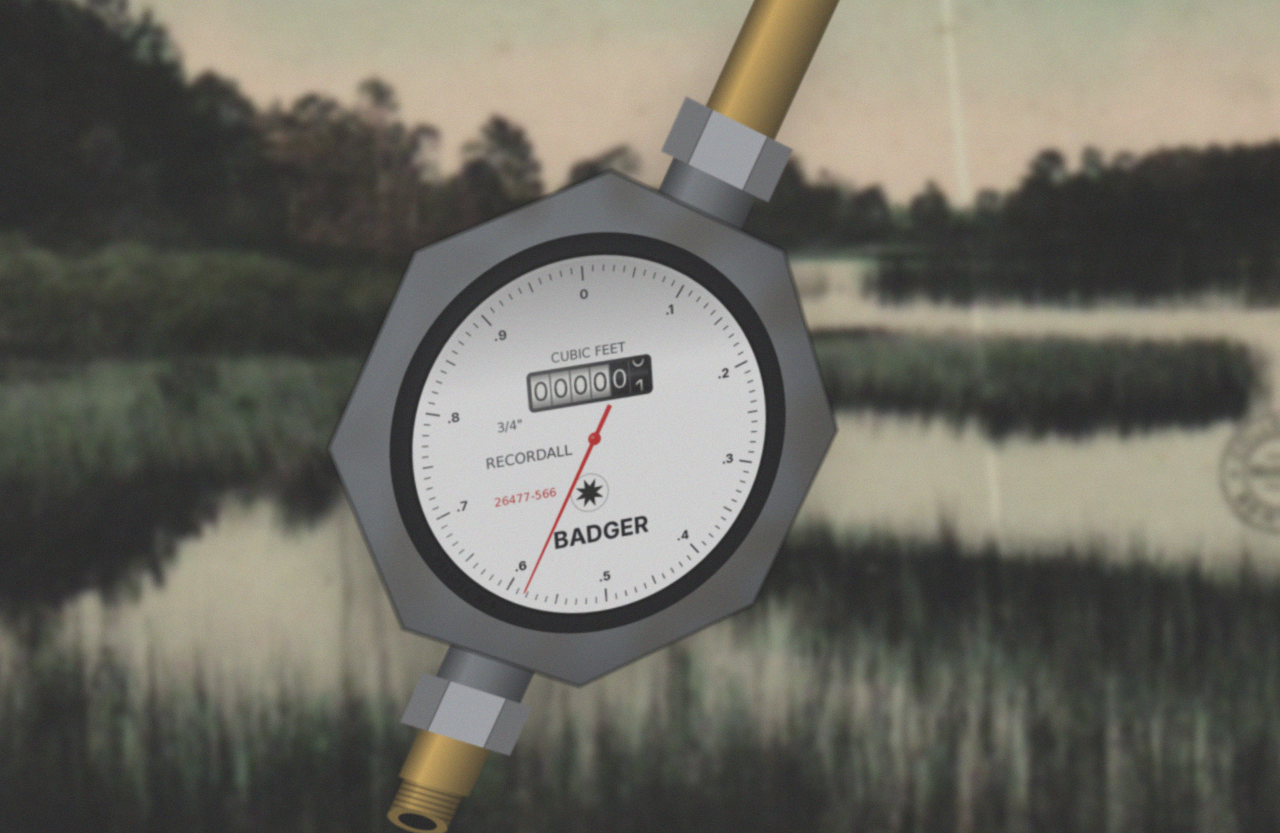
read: 0.58 ft³
